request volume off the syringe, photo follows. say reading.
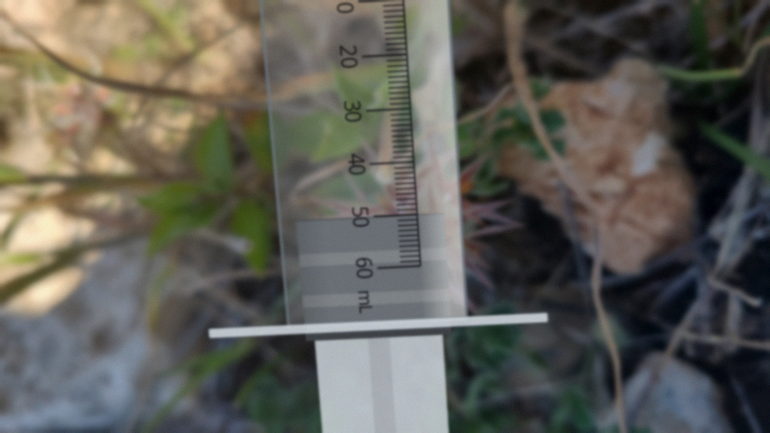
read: 50 mL
